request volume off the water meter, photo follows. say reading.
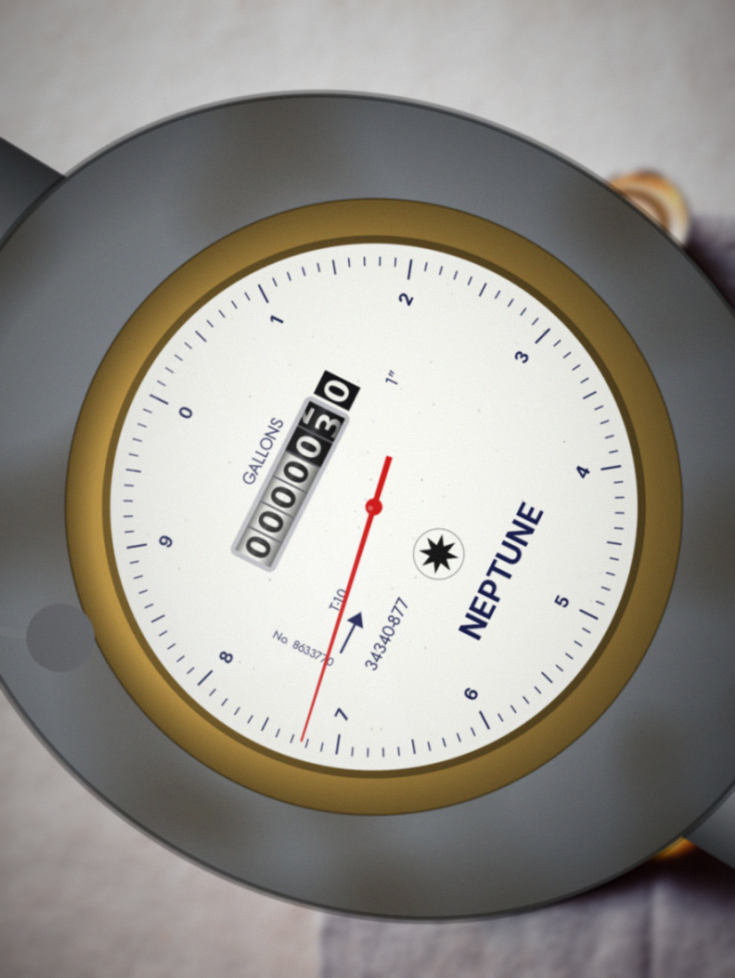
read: 27.2 gal
